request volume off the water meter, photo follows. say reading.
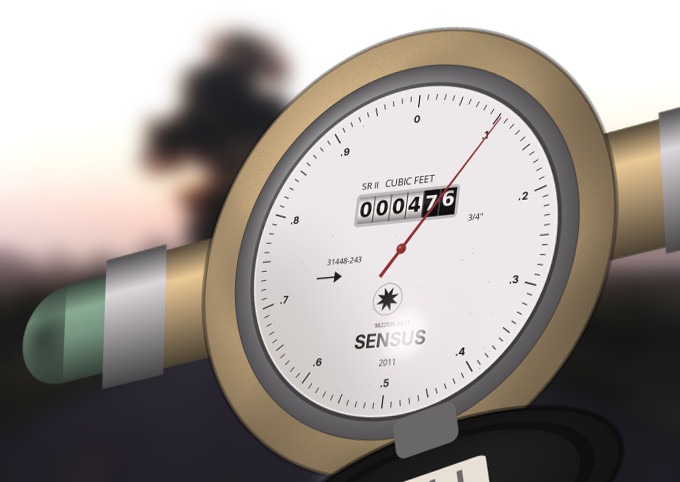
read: 476.10 ft³
